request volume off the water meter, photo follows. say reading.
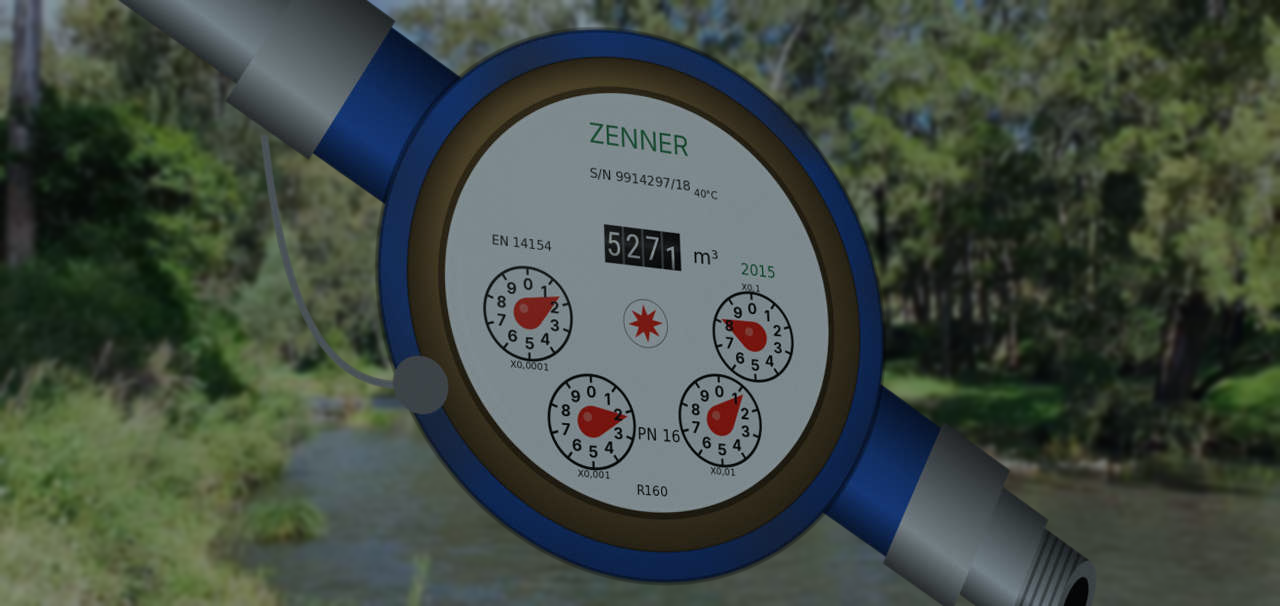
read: 5270.8121 m³
